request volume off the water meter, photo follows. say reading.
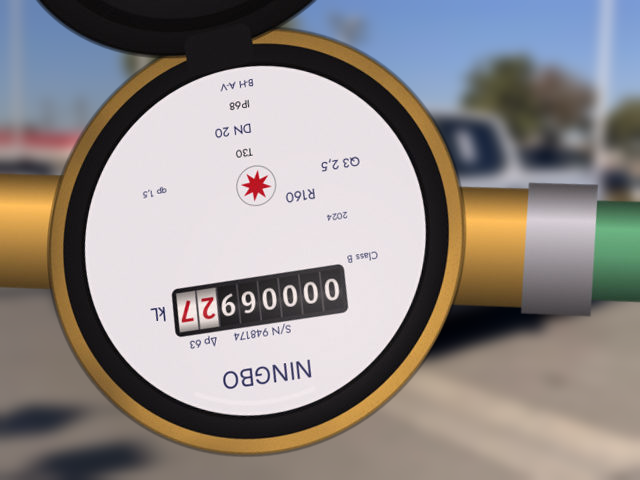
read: 69.27 kL
